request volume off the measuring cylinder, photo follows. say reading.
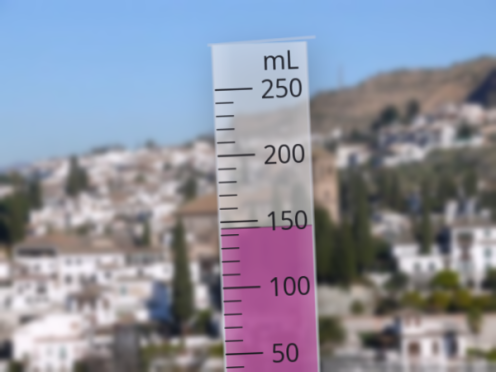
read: 145 mL
